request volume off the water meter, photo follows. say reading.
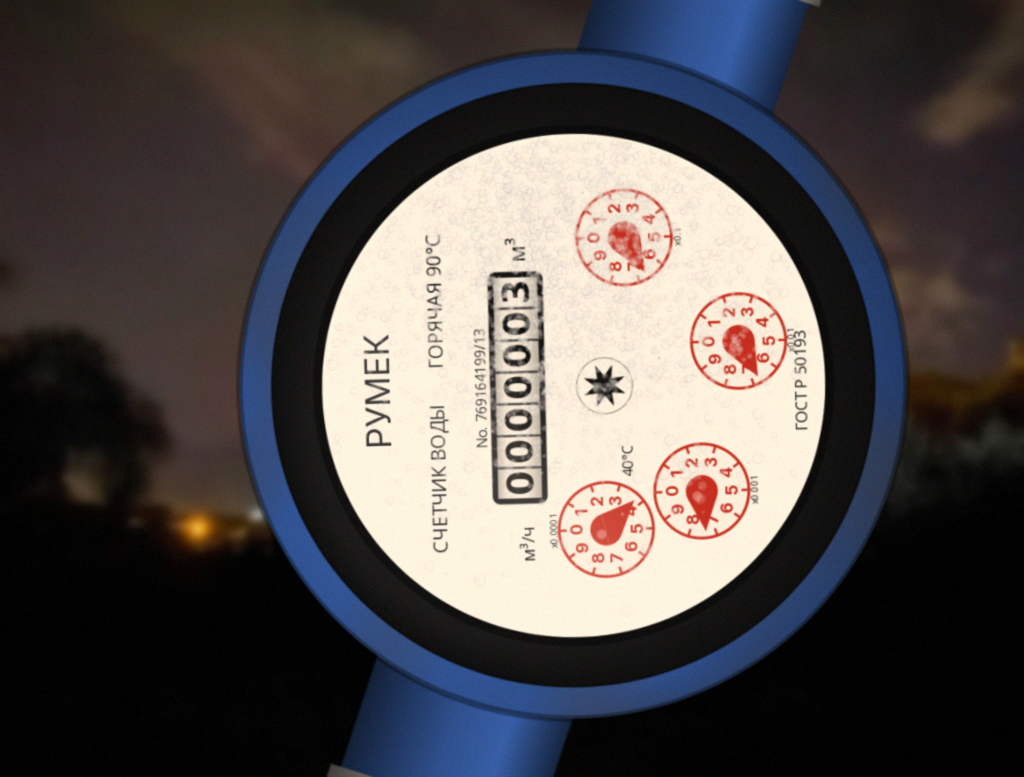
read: 3.6673 m³
